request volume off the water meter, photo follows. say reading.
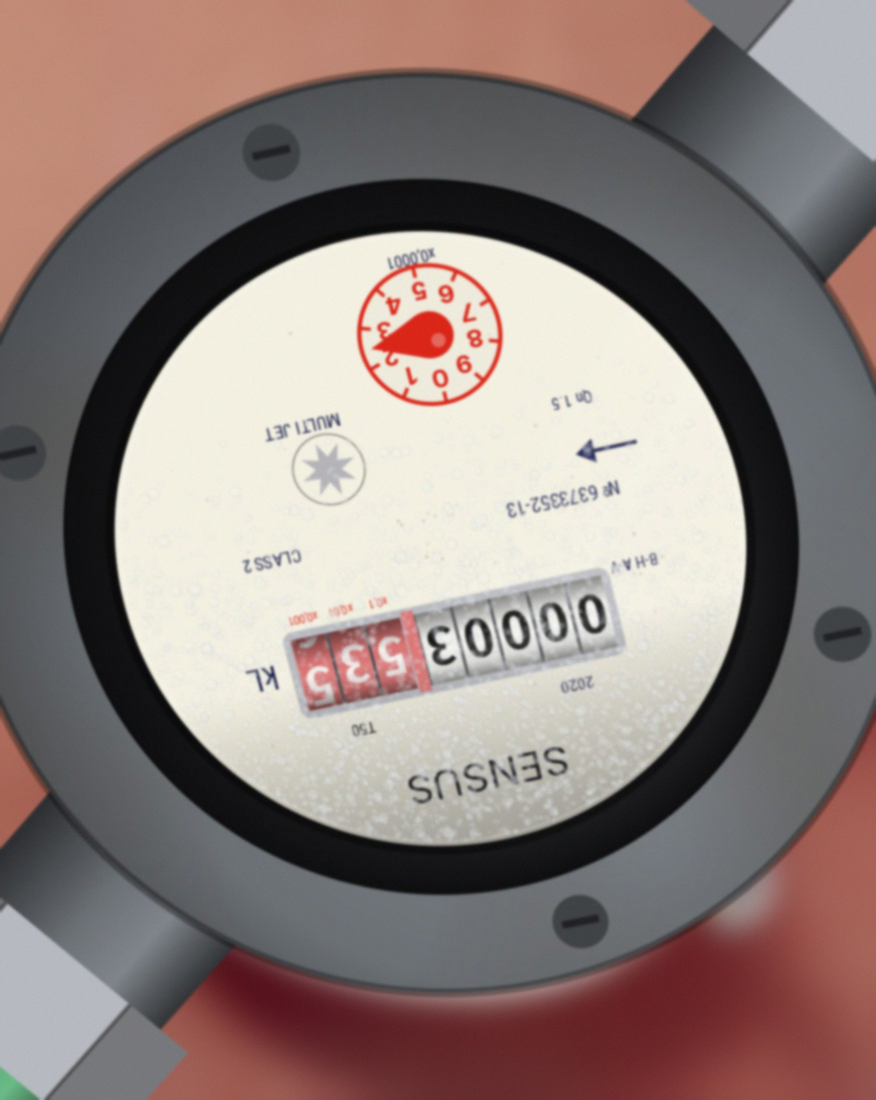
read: 3.5352 kL
